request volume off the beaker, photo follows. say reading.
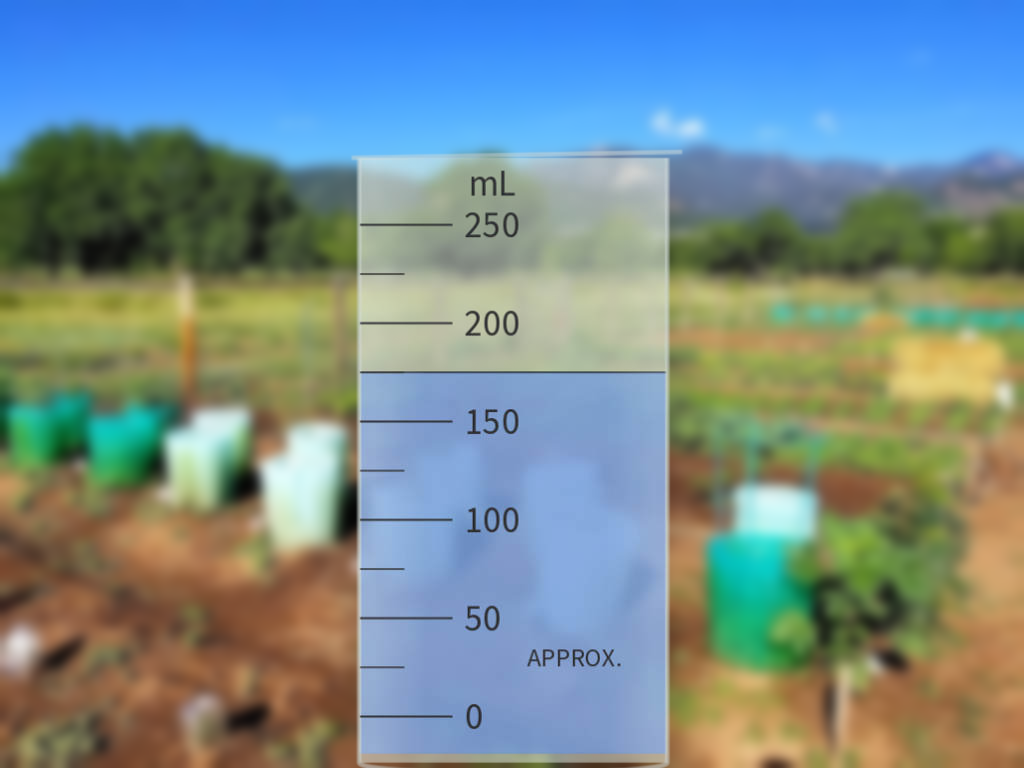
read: 175 mL
